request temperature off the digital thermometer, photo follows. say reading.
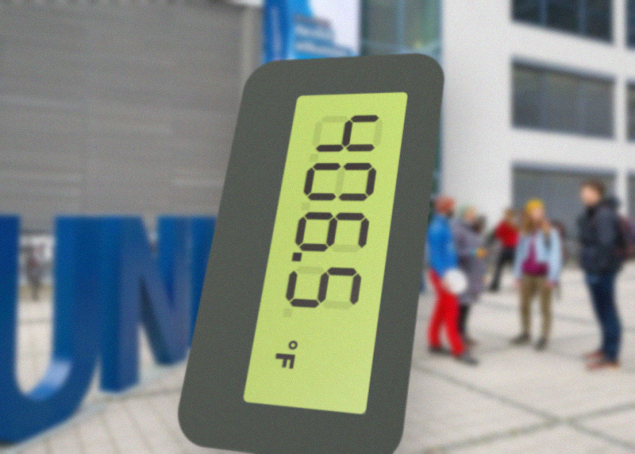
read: 406.5 °F
